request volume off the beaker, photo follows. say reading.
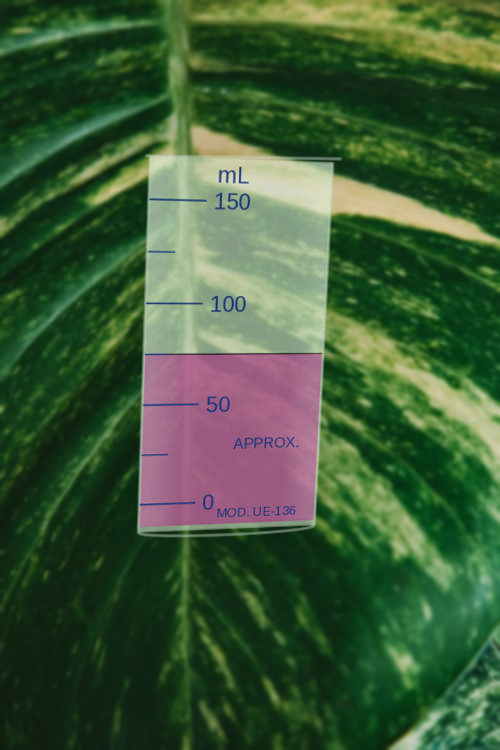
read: 75 mL
